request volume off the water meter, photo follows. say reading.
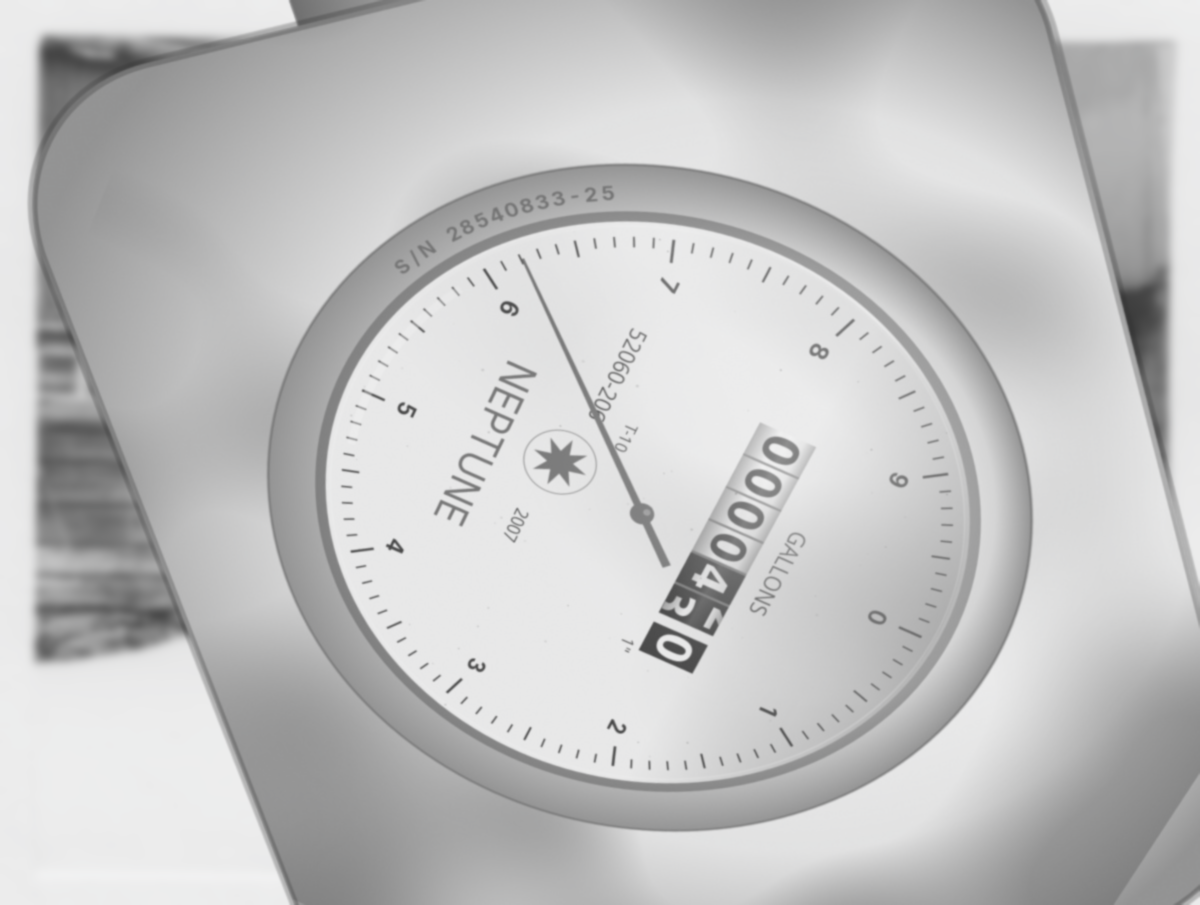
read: 426.2 gal
